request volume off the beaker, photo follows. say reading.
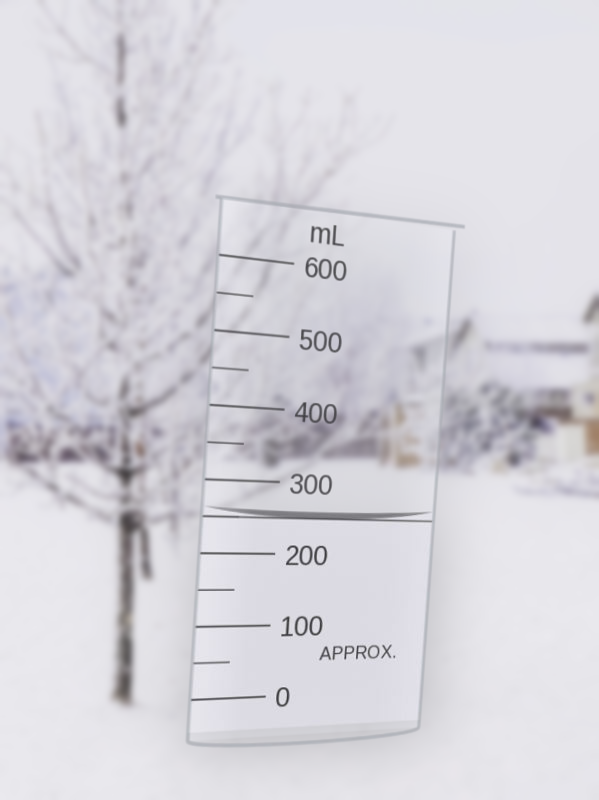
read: 250 mL
